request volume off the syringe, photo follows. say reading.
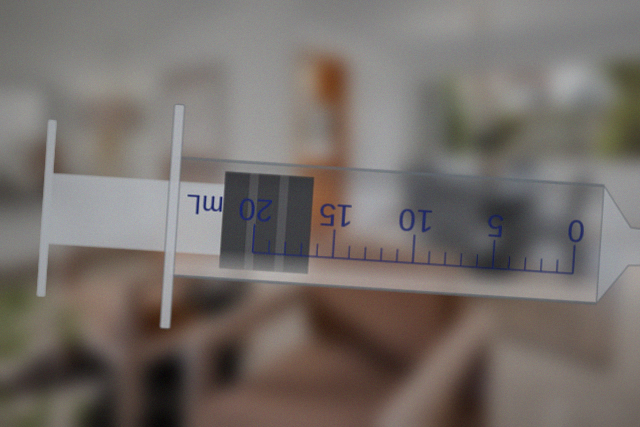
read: 16.5 mL
